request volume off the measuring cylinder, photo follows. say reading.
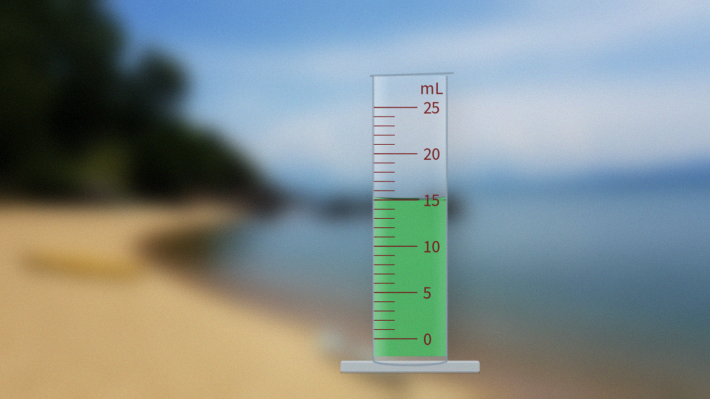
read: 15 mL
